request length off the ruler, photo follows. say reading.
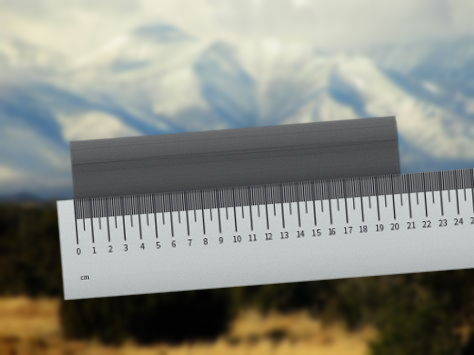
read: 20.5 cm
